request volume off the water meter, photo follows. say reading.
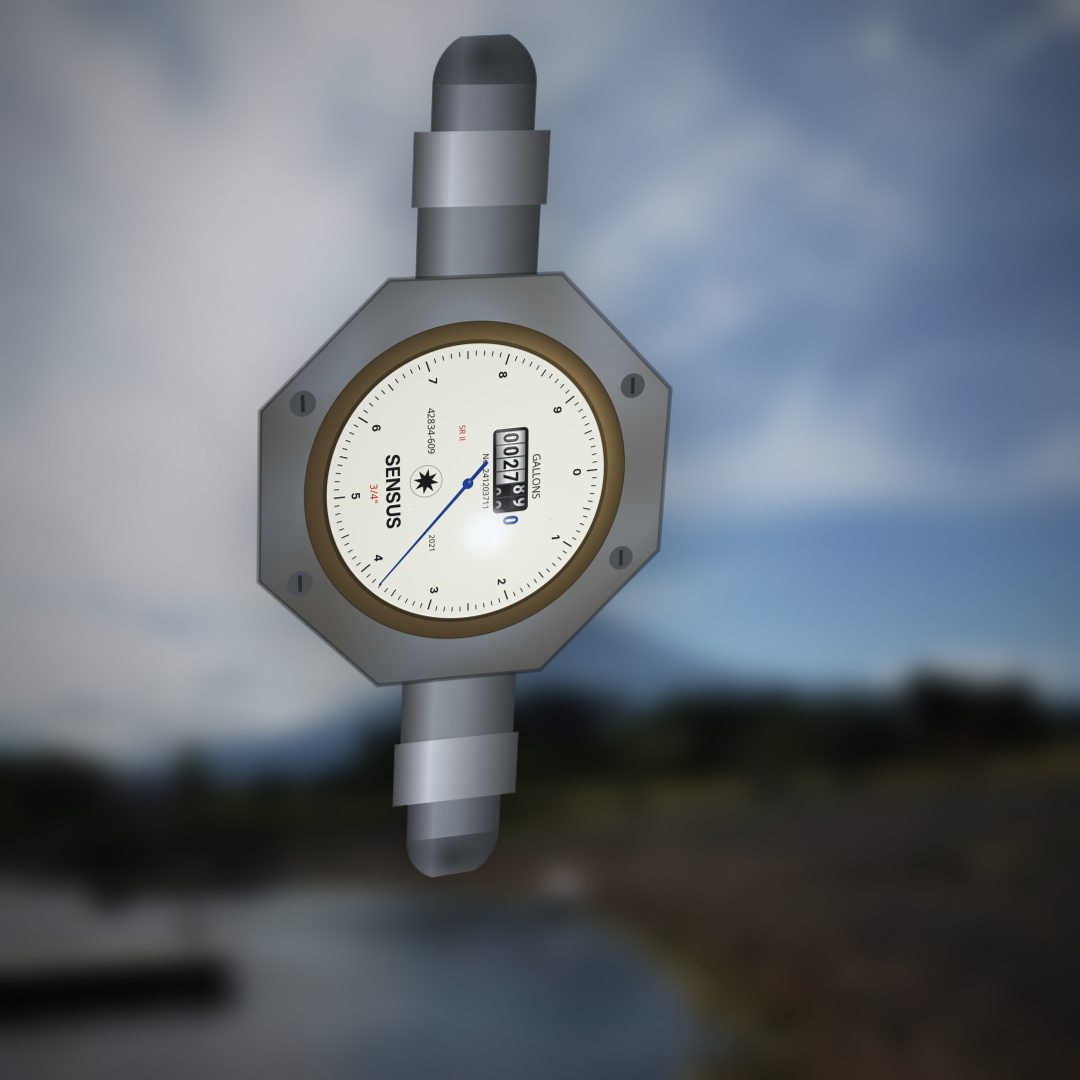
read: 27893.7 gal
